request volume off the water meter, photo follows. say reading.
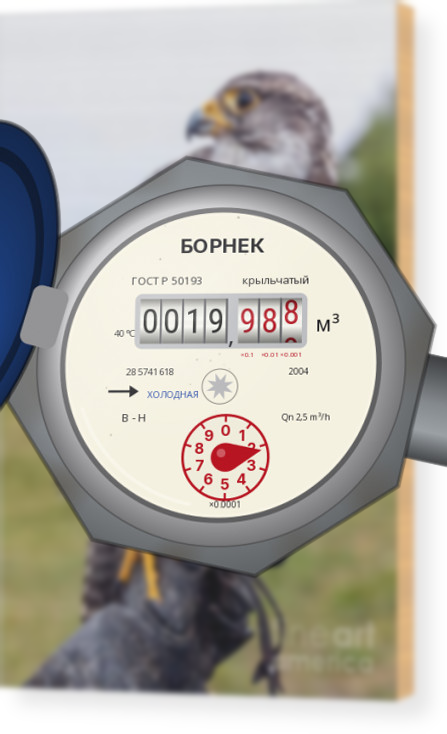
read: 19.9882 m³
